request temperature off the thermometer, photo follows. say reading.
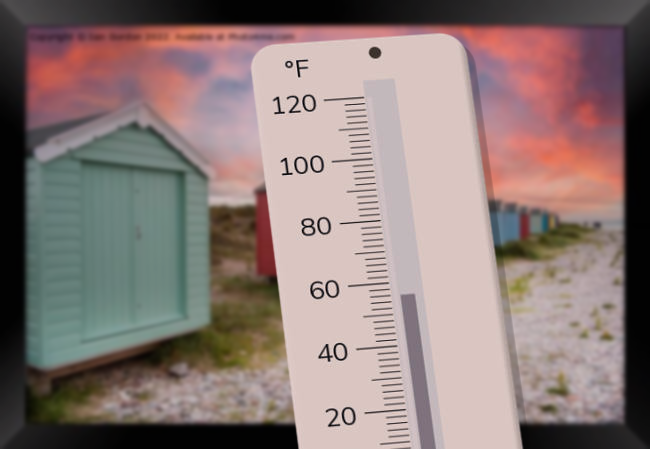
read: 56 °F
